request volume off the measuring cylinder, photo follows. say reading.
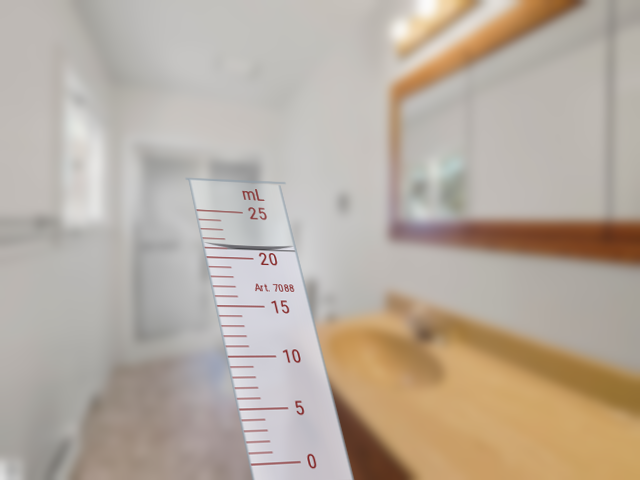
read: 21 mL
